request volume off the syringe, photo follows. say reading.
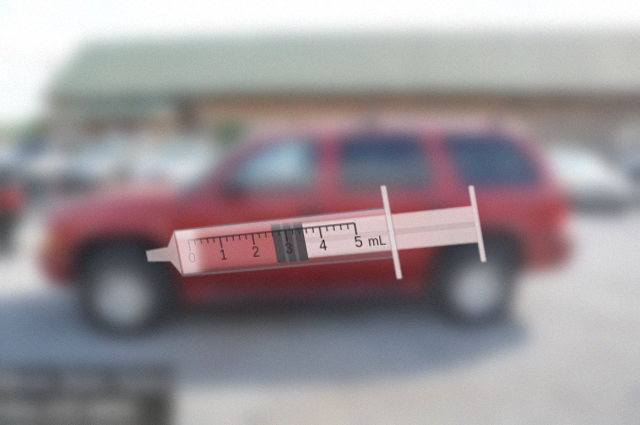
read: 2.6 mL
